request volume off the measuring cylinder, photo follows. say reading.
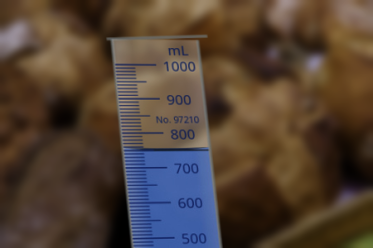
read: 750 mL
